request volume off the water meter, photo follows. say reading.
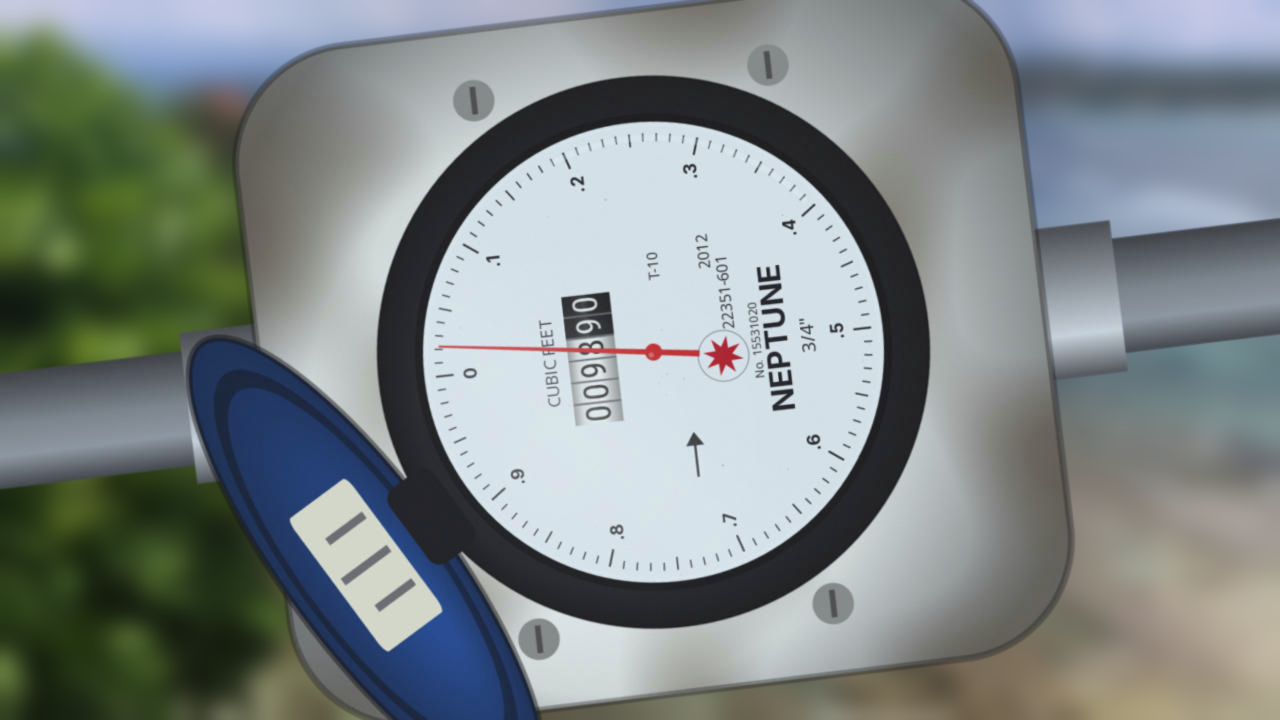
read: 9890.02 ft³
